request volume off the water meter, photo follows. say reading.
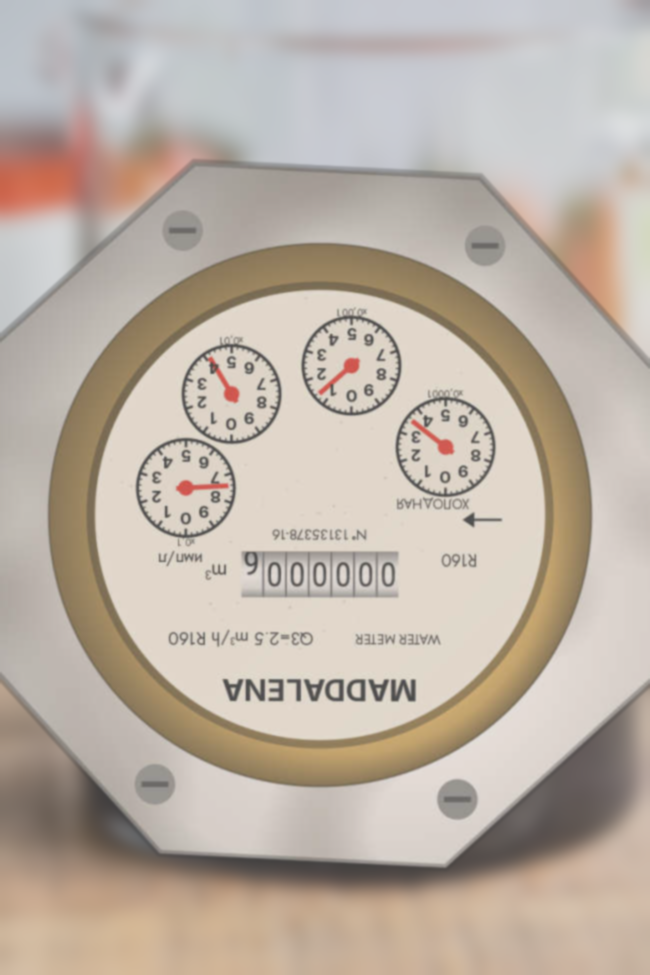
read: 5.7413 m³
